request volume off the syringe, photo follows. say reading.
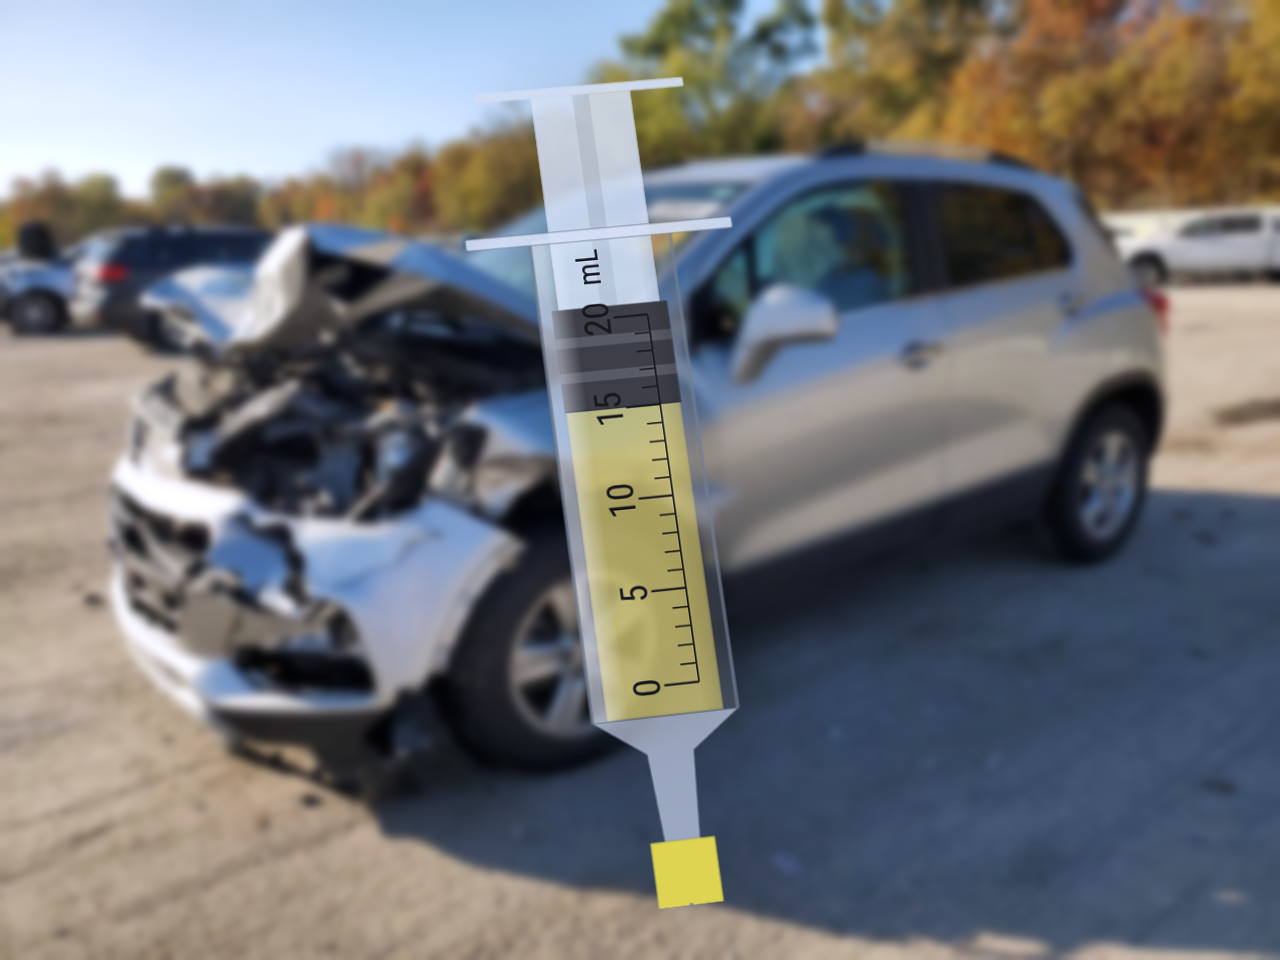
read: 15 mL
